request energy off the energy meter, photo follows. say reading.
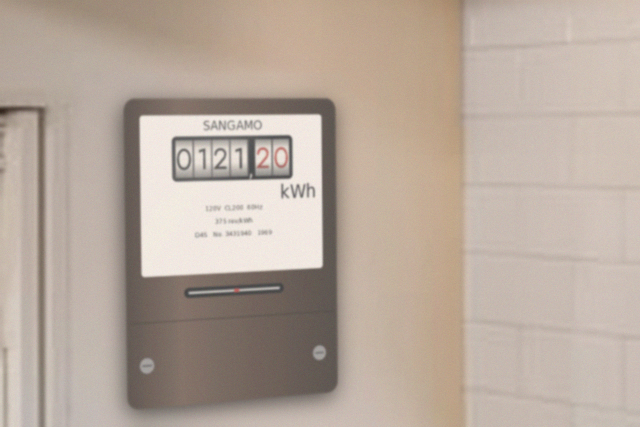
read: 121.20 kWh
